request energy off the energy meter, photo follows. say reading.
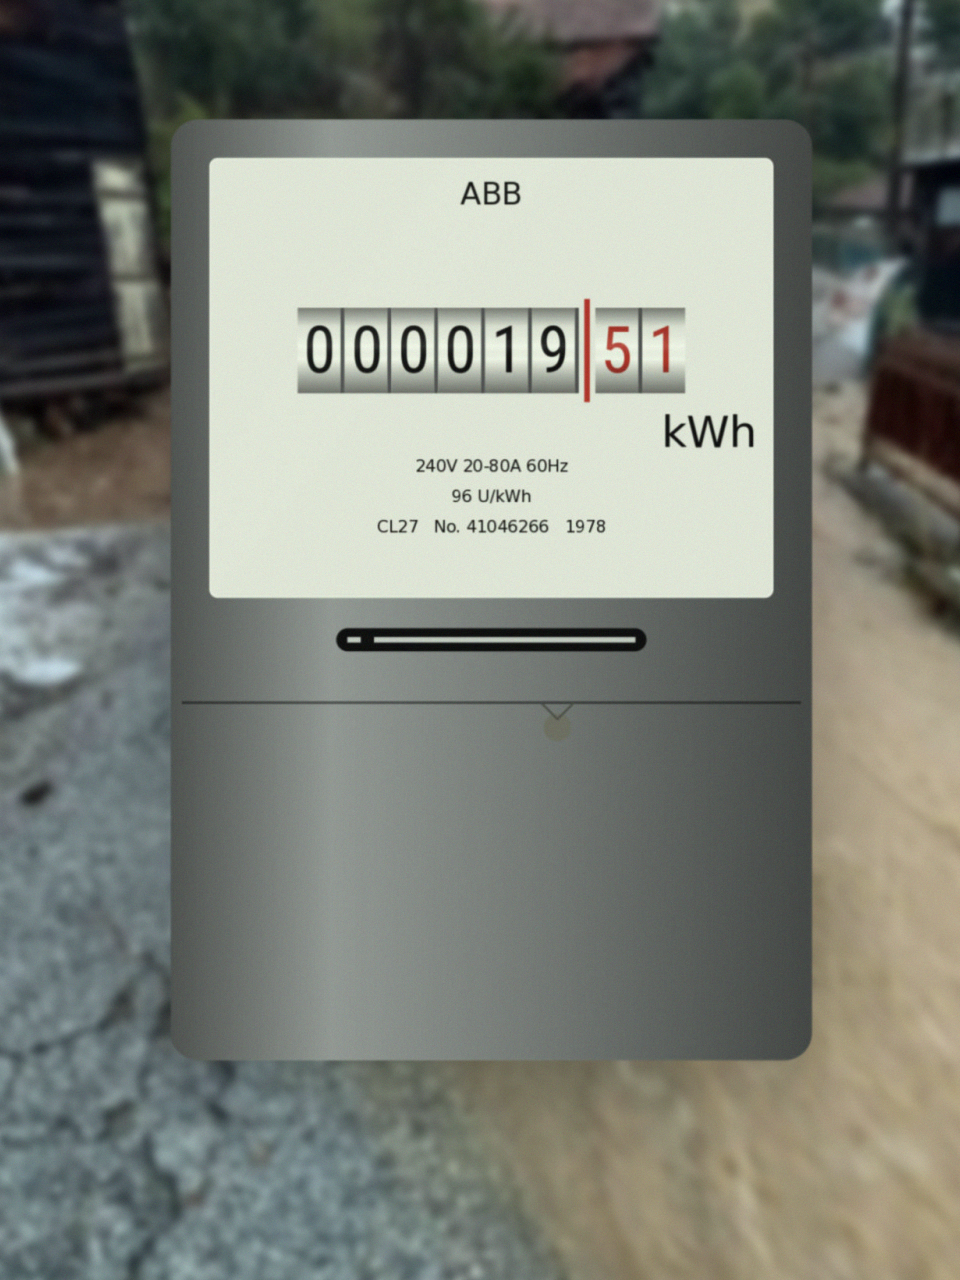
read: 19.51 kWh
